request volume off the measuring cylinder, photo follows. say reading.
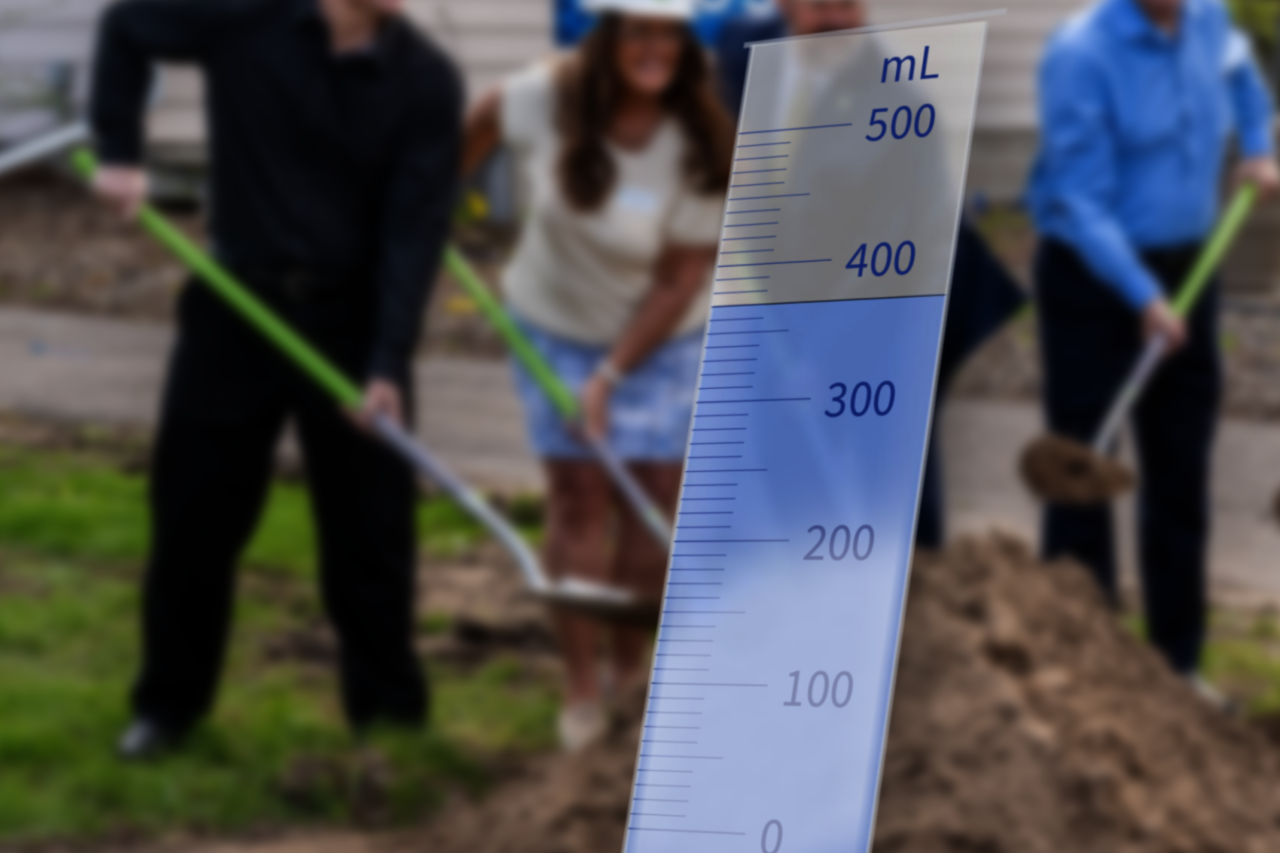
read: 370 mL
